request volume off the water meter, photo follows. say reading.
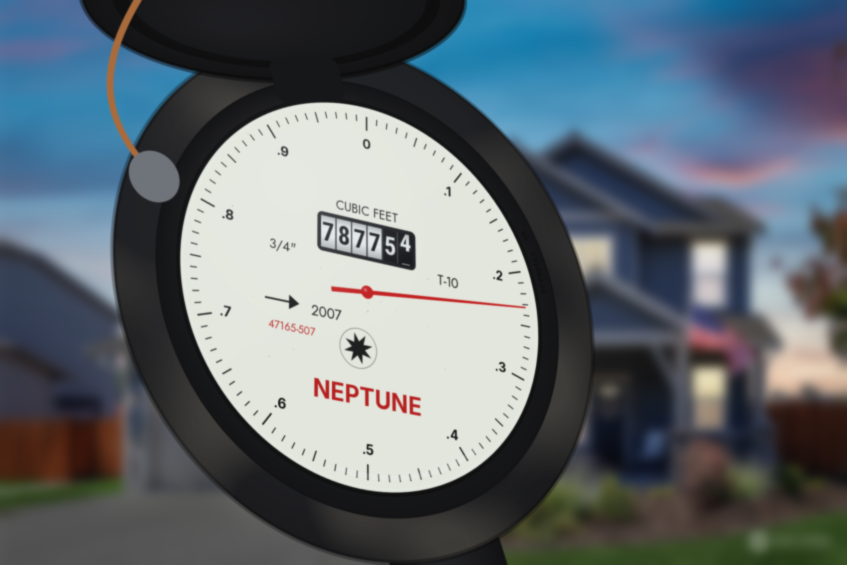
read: 787754.23 ft³
